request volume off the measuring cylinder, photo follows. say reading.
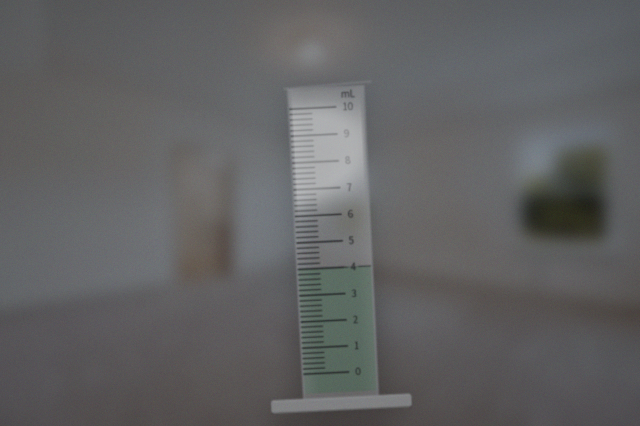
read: 4 mL
